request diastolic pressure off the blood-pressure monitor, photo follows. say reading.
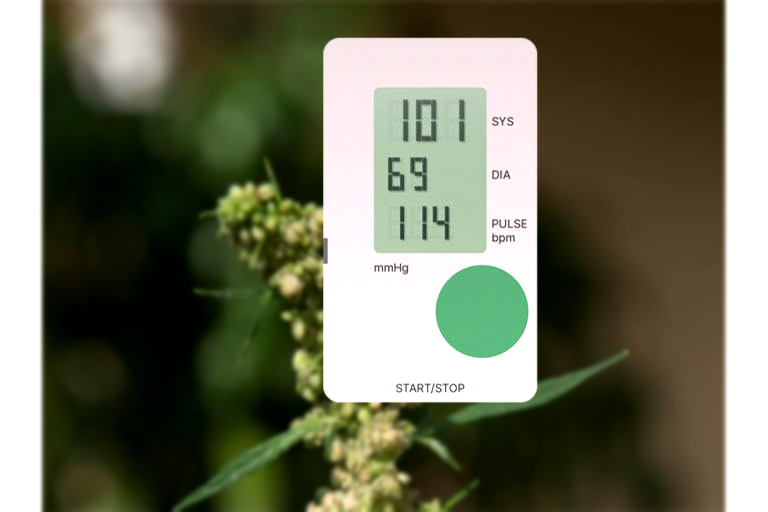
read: 69 mmHg
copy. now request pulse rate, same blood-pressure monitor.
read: 114 bpm
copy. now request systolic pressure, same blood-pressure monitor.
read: 101 mmHg
